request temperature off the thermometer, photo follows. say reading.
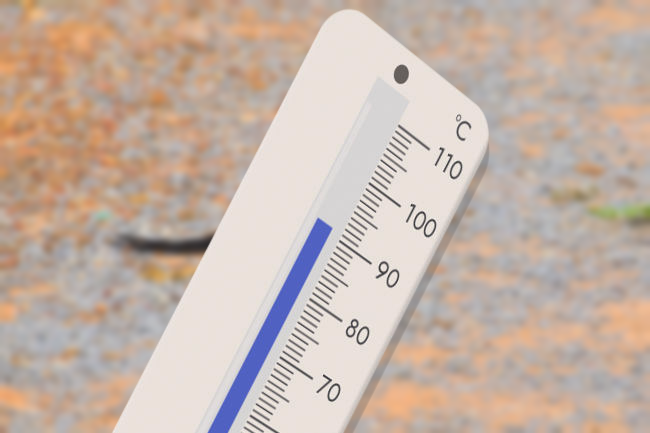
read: 91 °C
